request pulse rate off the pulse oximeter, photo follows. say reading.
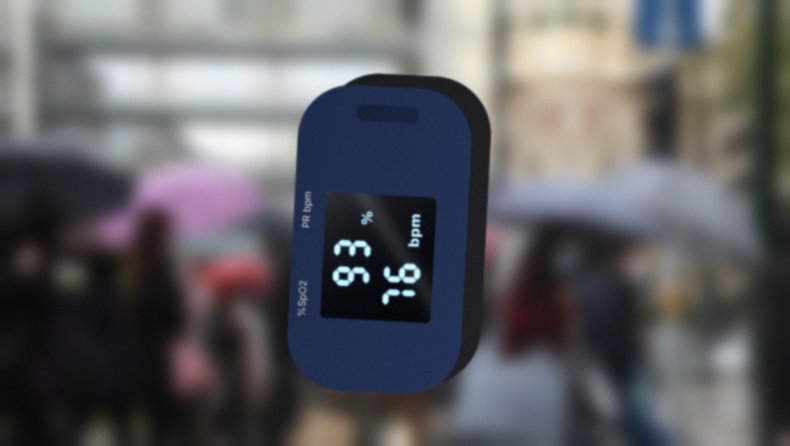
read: 76 bpm
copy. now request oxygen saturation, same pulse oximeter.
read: 93 %
